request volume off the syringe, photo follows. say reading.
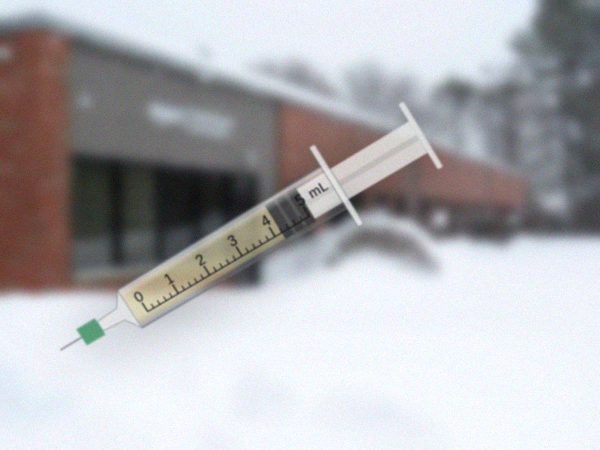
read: 4.2 mL
